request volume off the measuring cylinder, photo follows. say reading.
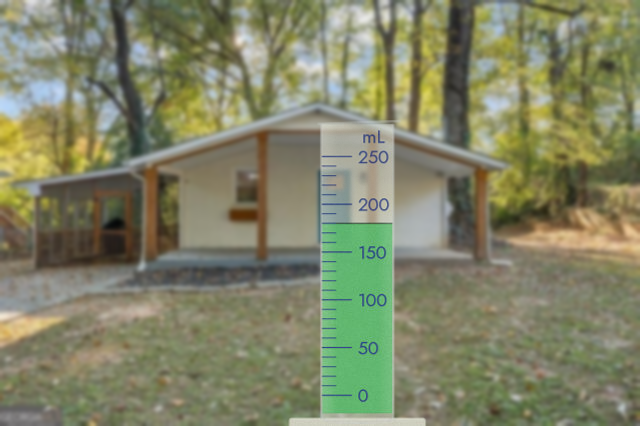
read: 180 mL
